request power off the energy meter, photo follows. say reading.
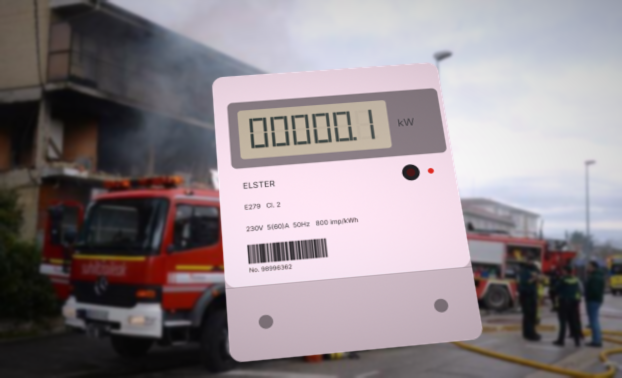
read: 0.1 kW
